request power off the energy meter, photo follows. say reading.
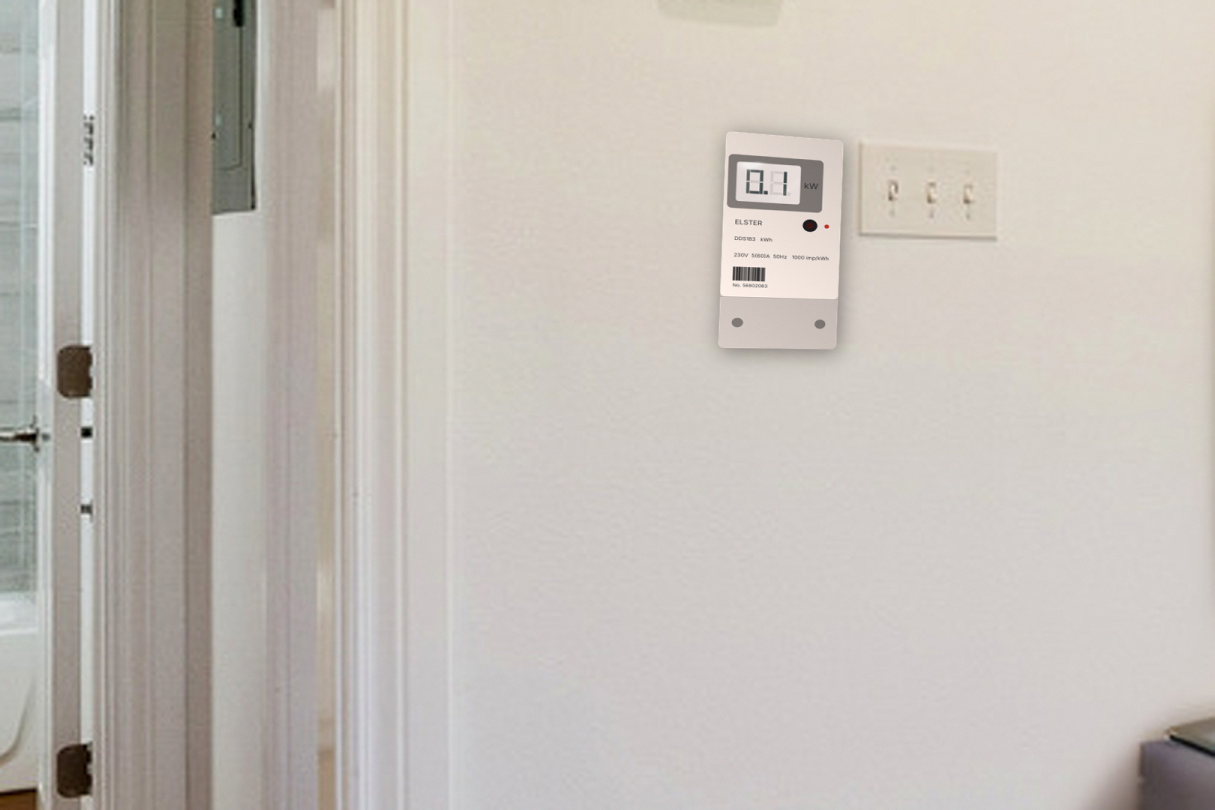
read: 0.1 kW
